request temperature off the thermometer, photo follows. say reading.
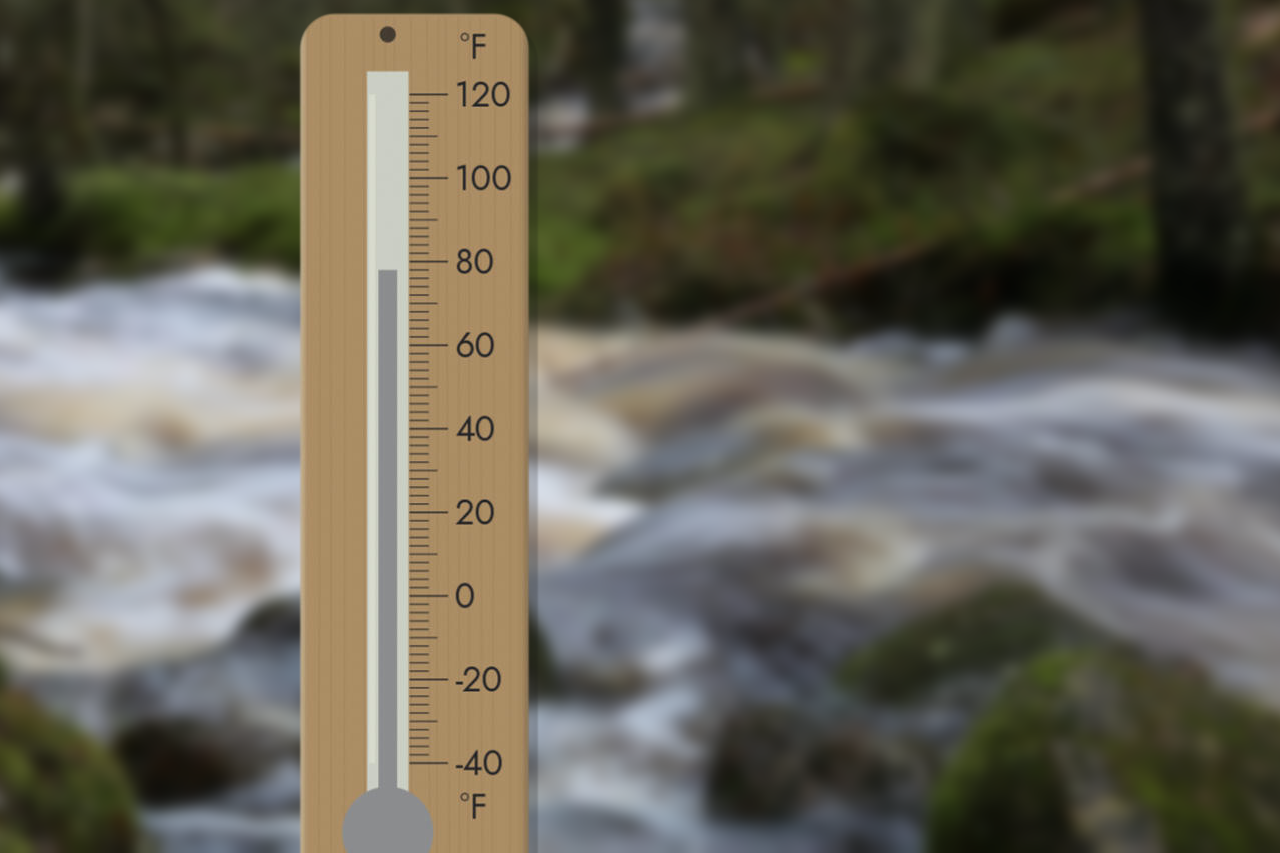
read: 78 °F
